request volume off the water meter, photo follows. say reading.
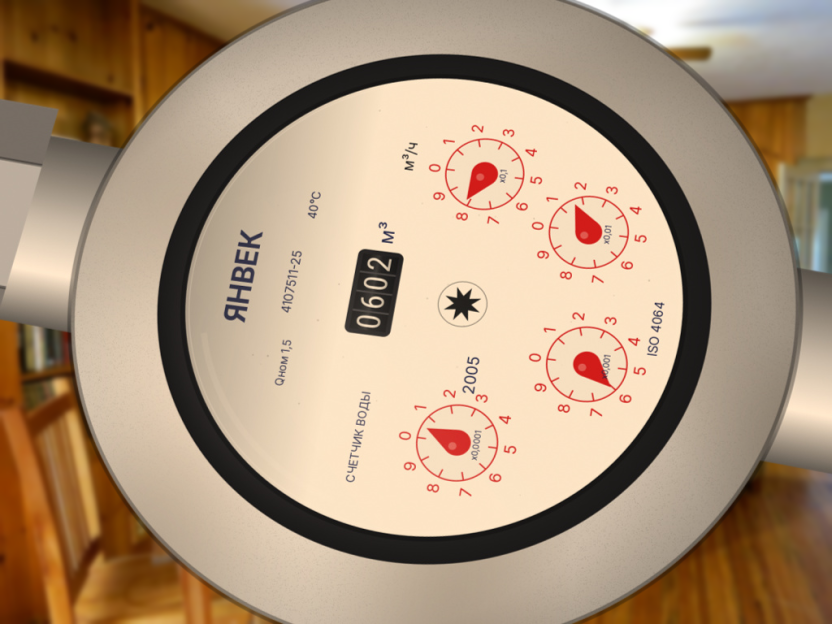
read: 602.8160 m³
